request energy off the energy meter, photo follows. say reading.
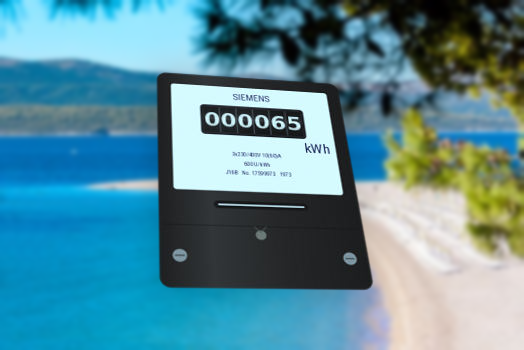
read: 65 kWh
